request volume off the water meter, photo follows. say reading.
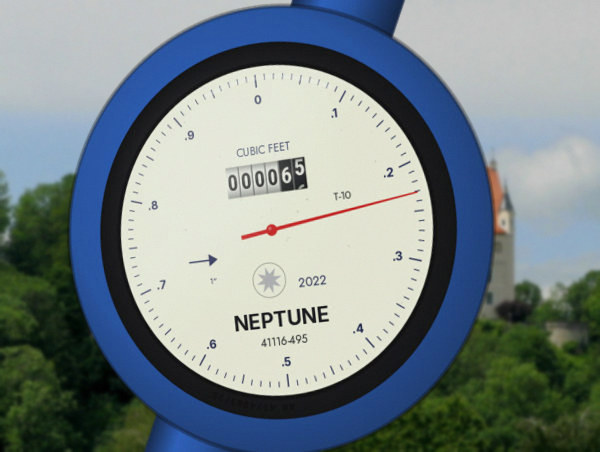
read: 65.23 ft³
